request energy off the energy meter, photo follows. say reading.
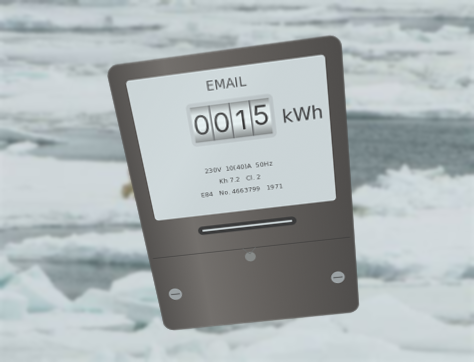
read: 15 kWh
